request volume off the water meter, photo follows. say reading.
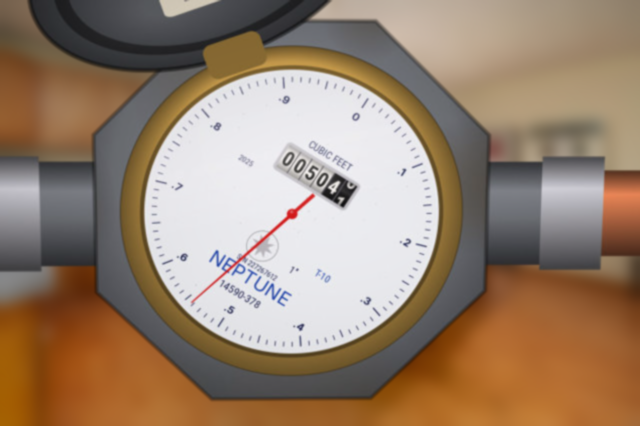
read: 5040.54 ft³
